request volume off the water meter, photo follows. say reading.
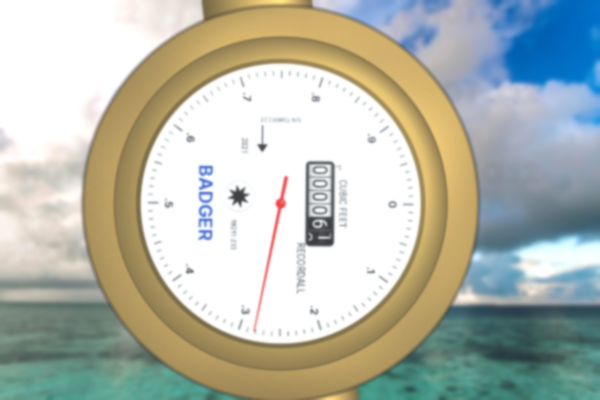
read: 61.28 ft³
